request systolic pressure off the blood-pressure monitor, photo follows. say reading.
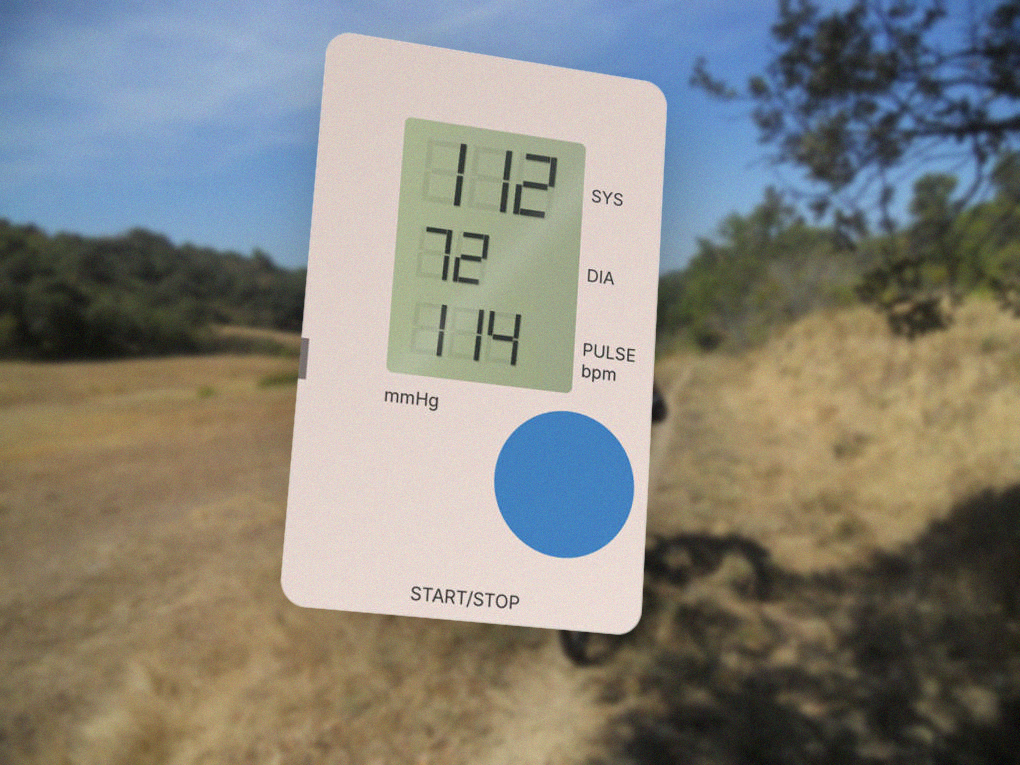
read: 112 mmHg
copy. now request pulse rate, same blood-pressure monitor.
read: 114 bpm
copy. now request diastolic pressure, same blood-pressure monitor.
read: 72 mmHg
